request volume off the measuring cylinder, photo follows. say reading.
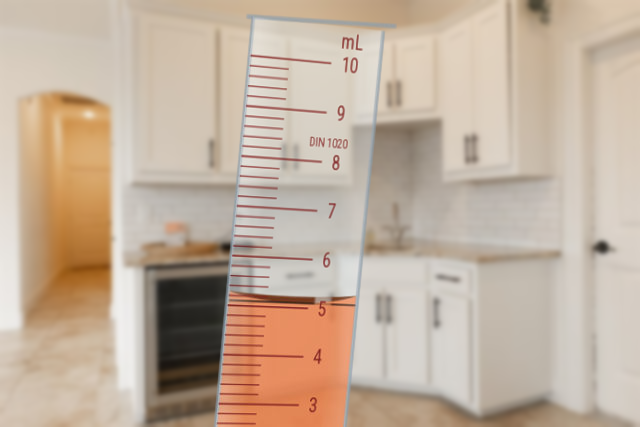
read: 5.1 mL
